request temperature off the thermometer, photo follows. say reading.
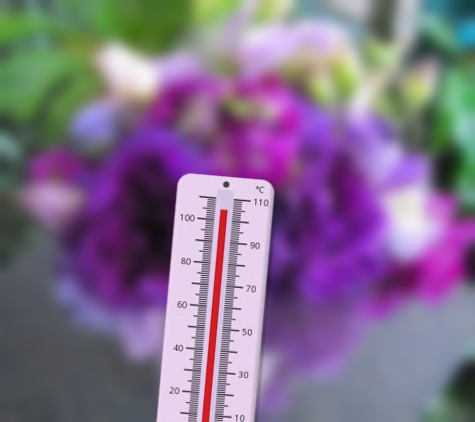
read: 105 °C
